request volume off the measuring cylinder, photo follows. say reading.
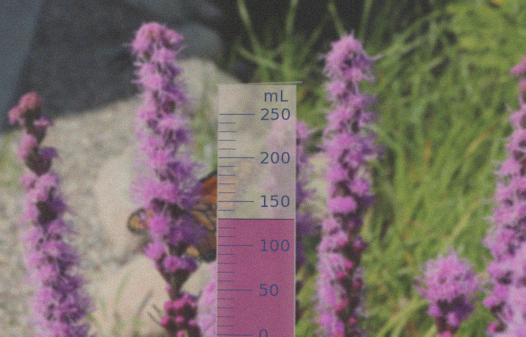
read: 130 mL
